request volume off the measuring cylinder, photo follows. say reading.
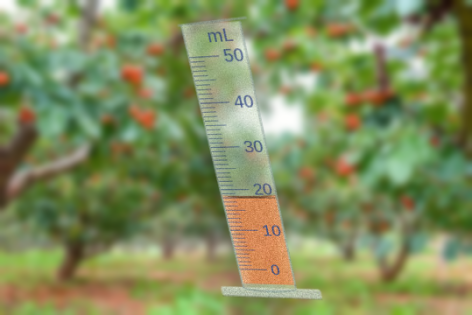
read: 18 mL
